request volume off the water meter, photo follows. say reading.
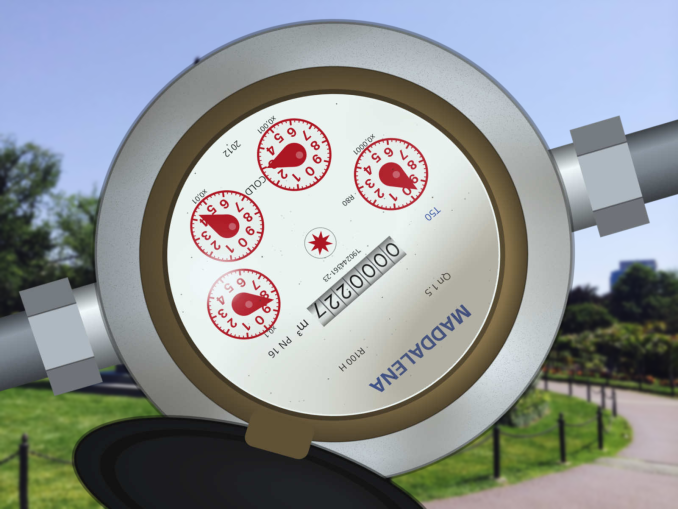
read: 226.8429 m³
